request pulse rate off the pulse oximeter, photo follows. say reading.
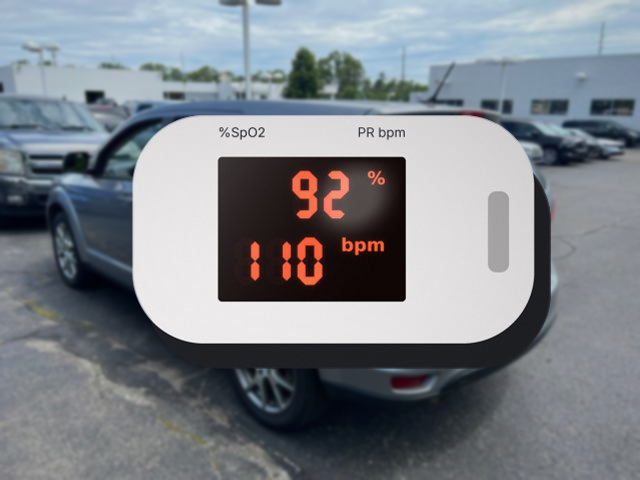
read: 110 bpm
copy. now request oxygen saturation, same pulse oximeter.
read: 92 %
